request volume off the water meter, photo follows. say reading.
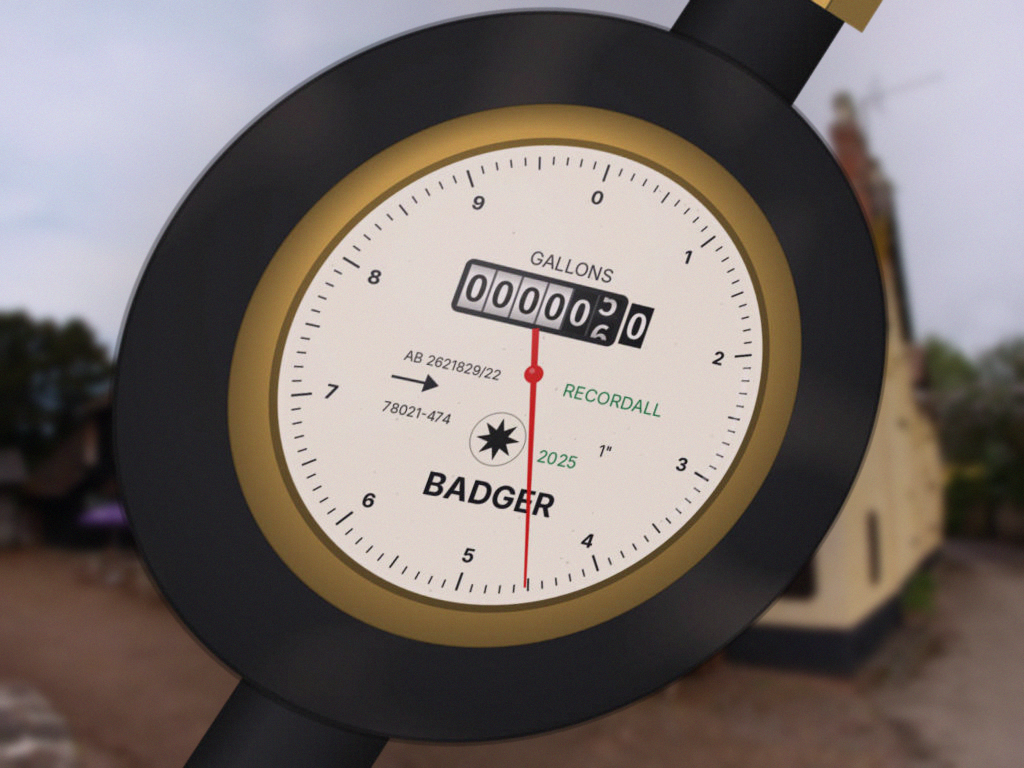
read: 54.5 gal
